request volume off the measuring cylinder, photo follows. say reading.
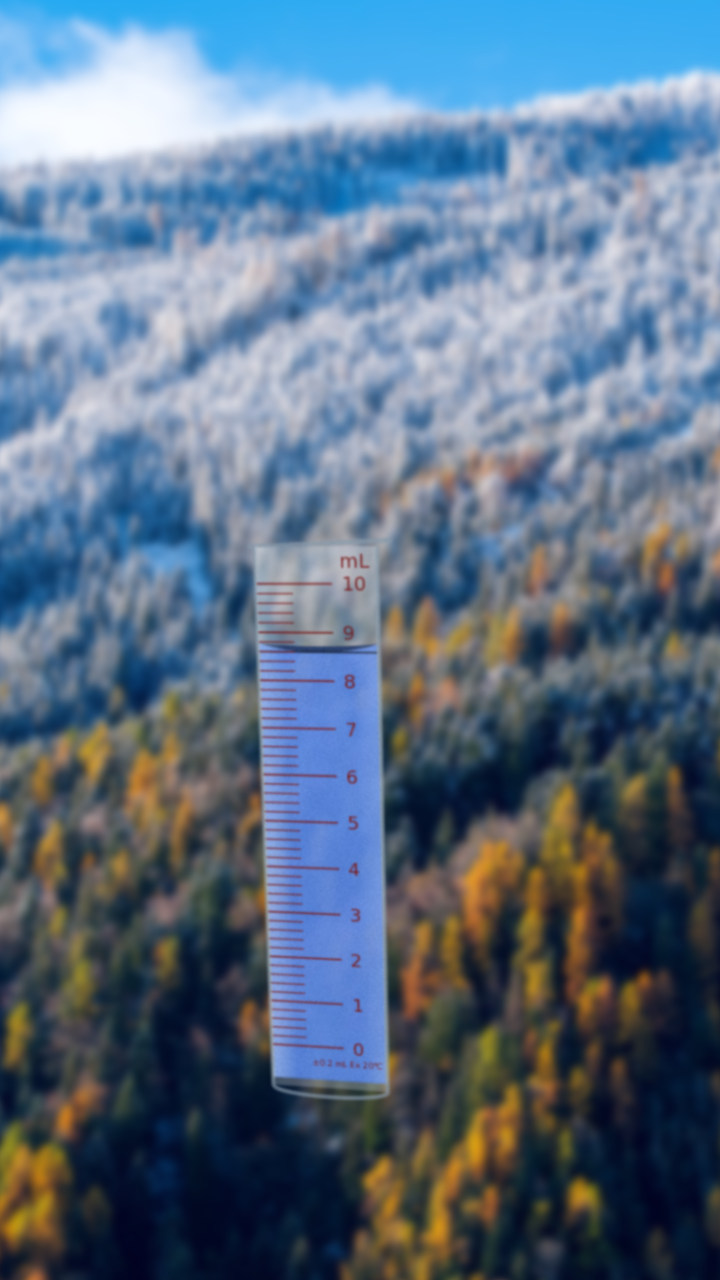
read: 8.6 mL
